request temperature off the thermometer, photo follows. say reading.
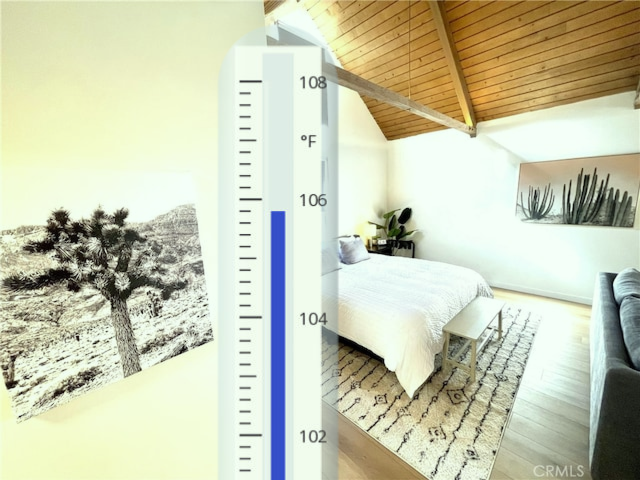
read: 105.8 °F
